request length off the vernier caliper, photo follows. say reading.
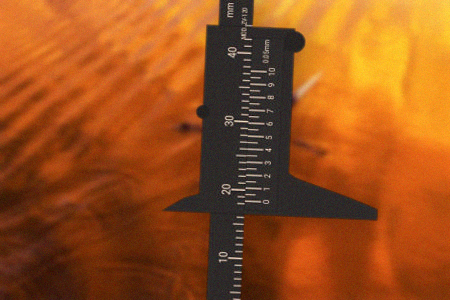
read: 18.4 mm
